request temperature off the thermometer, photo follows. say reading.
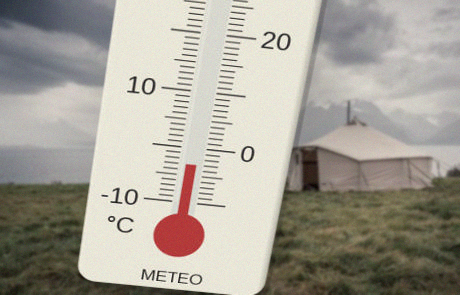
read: -3 °C
